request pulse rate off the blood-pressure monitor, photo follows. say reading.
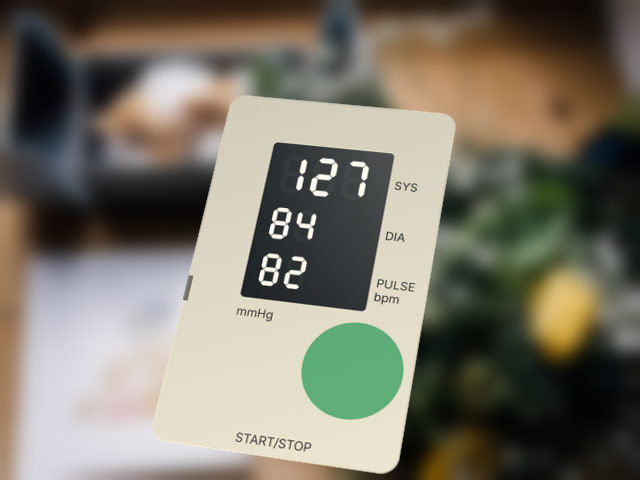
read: 82 bpm
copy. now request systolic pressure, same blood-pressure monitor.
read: 127 mmHg
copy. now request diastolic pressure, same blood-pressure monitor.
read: 84 mmHg
